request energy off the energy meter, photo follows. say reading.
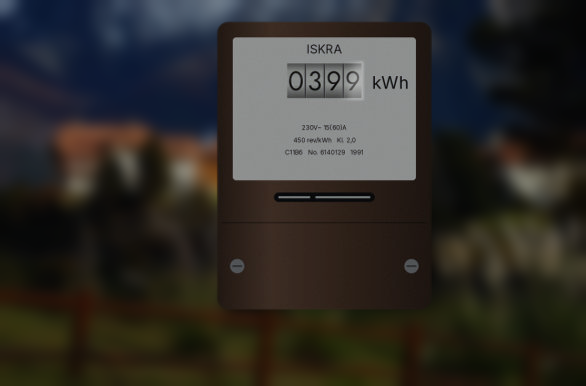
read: 399 kWh
